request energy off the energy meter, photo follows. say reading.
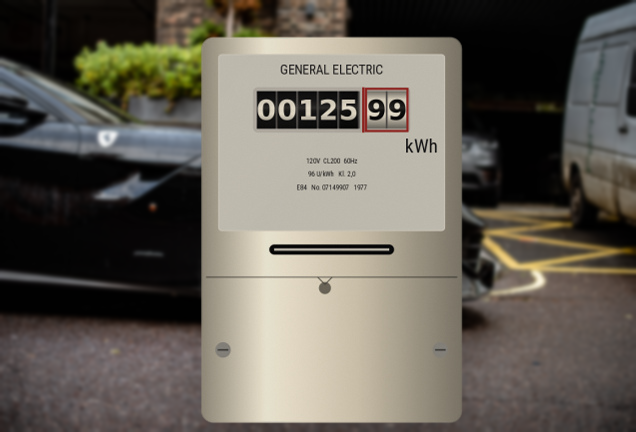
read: 125.99 kWh
